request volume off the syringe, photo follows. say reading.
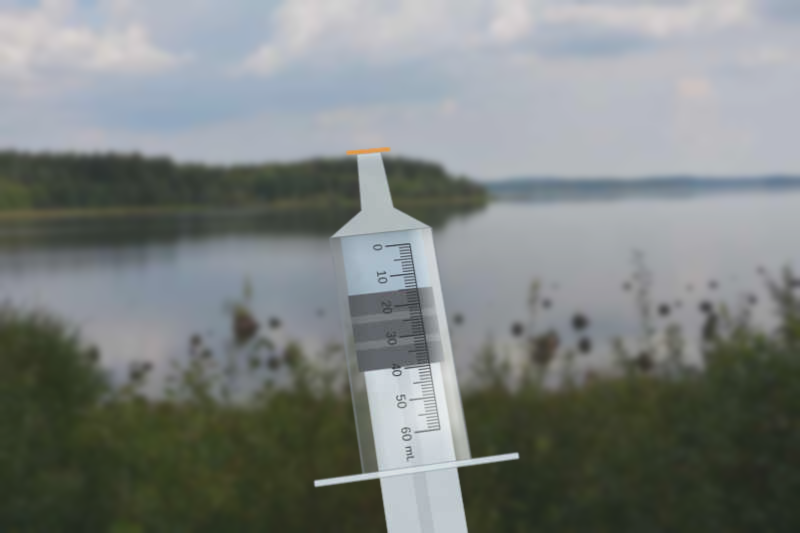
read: 15 mL
